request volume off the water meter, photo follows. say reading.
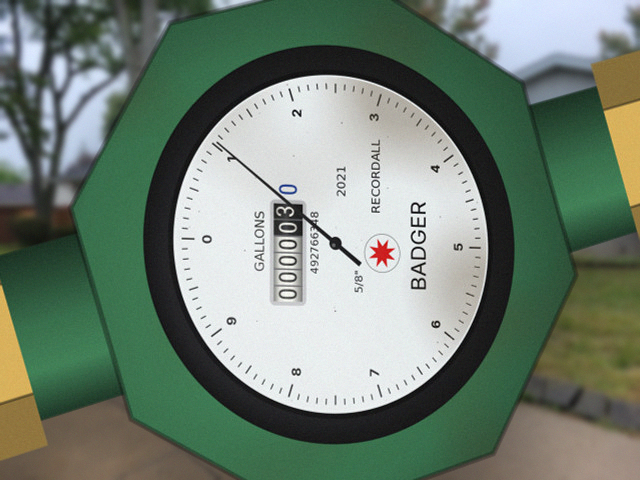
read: 31.0 gal
